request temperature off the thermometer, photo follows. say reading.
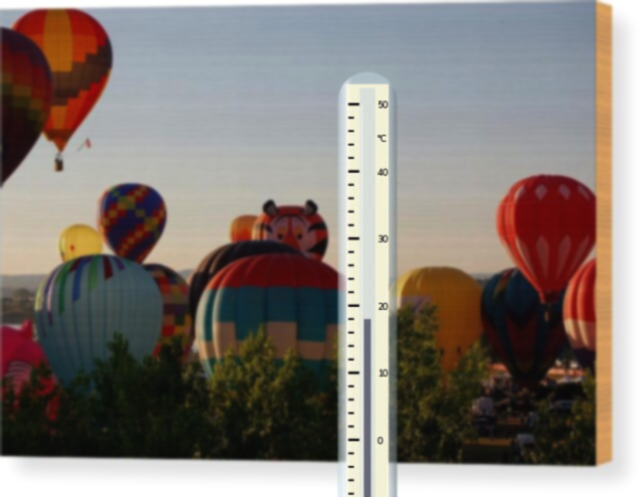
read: 18 °C
